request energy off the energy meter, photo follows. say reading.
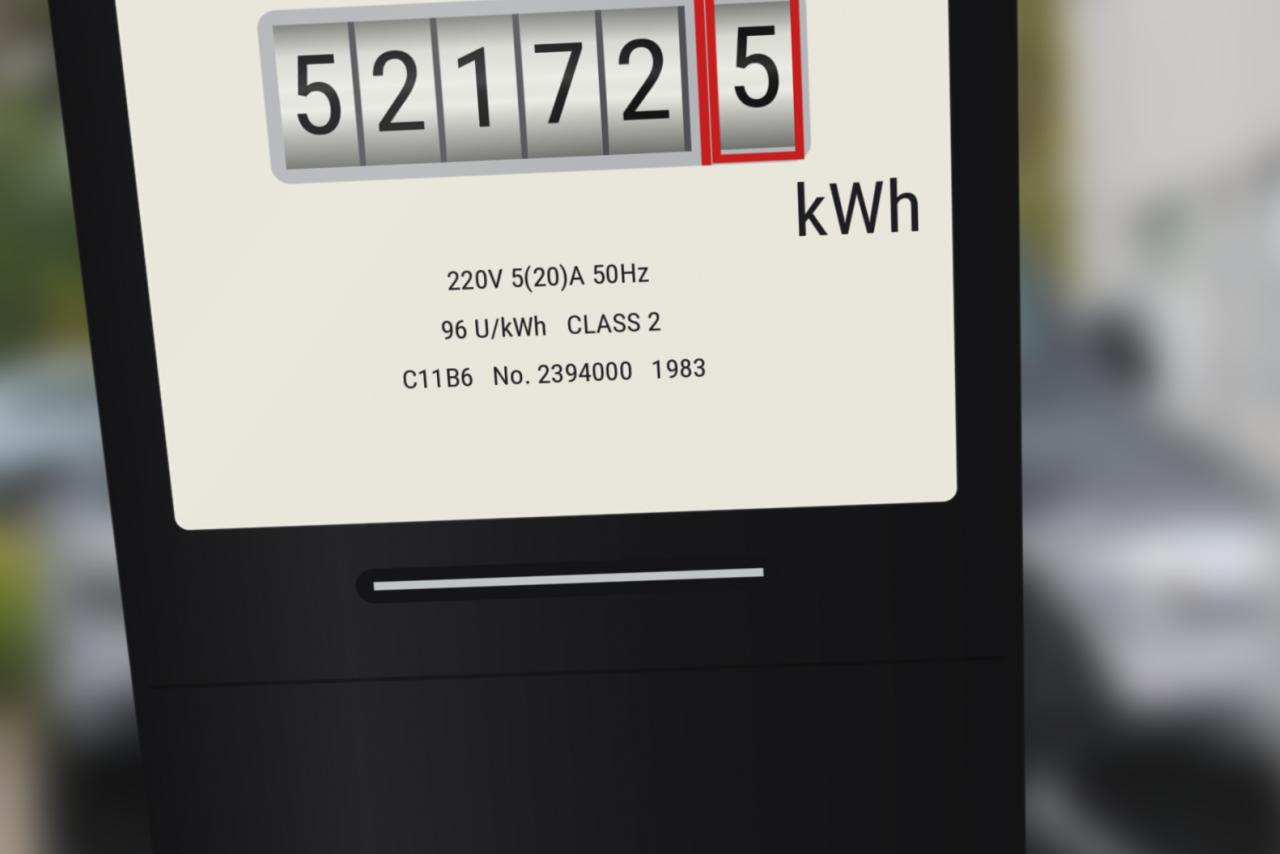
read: 52172.5 kWh
